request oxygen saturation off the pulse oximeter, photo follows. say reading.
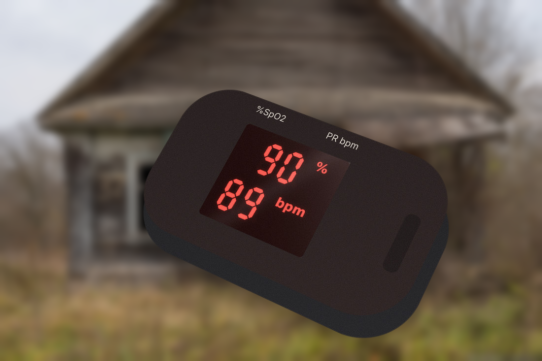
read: 90 %
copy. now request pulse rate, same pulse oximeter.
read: 89 bpm
